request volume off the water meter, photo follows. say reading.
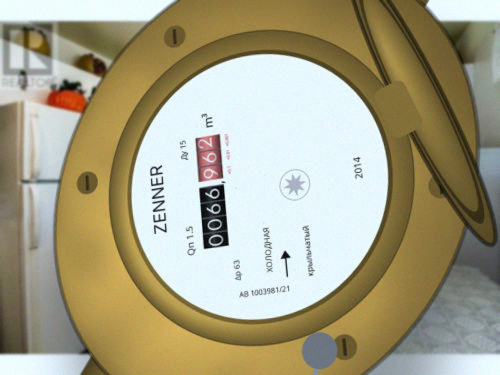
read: 66.962 m³
